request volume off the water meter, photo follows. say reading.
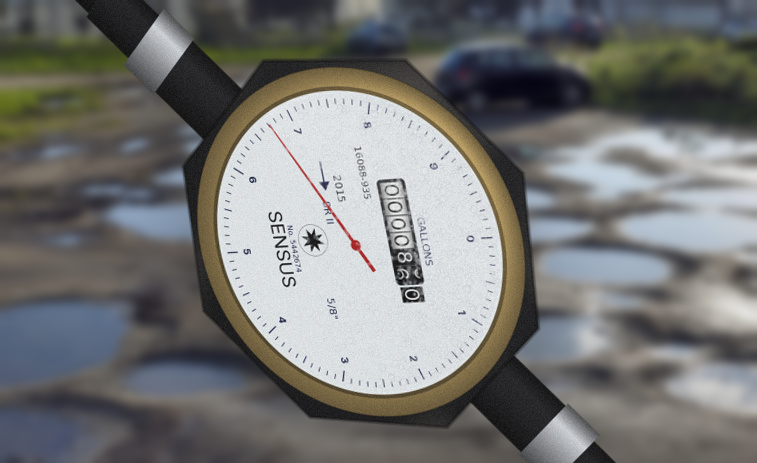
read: 856.7 gal
